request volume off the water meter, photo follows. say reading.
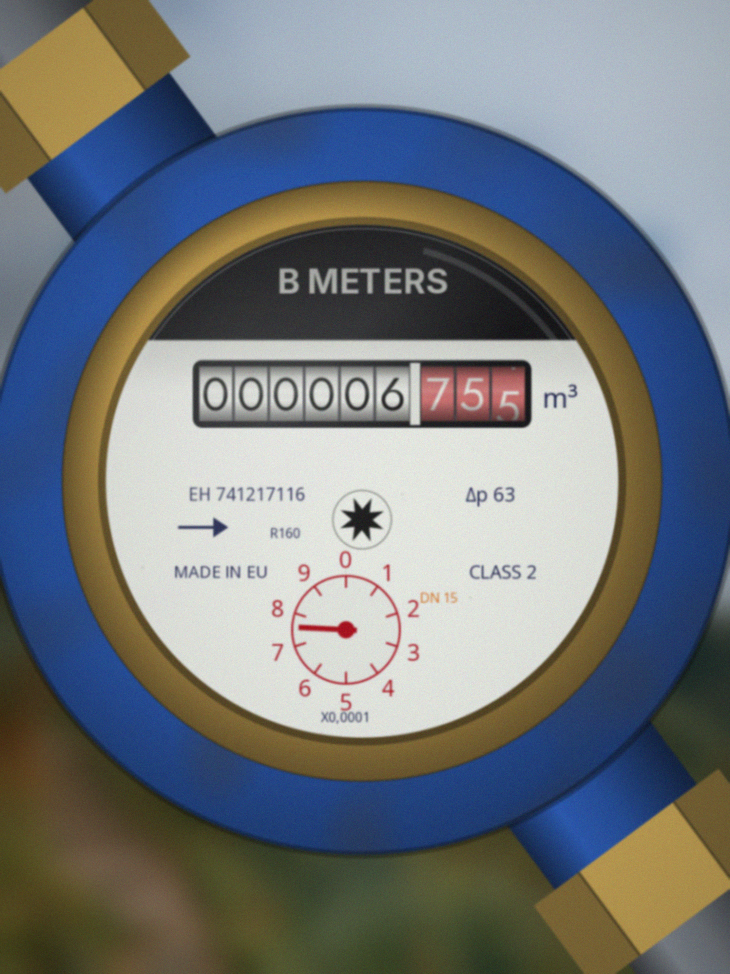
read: 6.7547 m³
